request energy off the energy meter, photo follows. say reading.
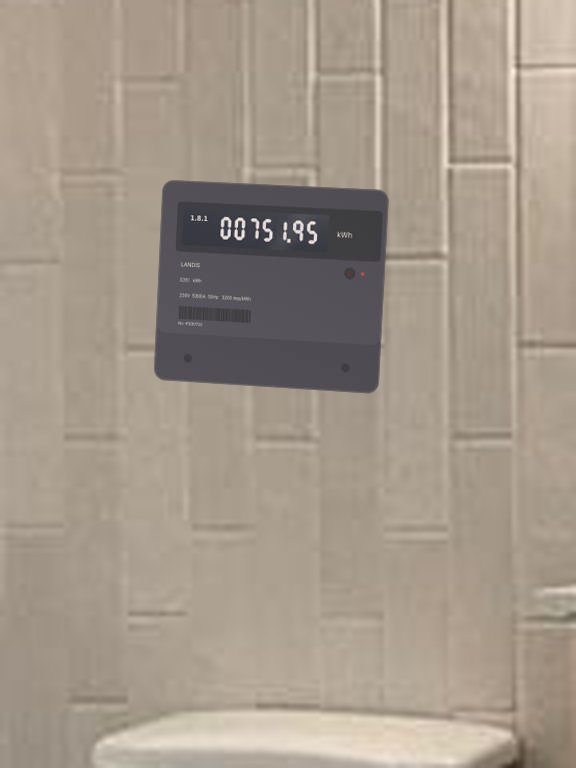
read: 751.95 kWh
